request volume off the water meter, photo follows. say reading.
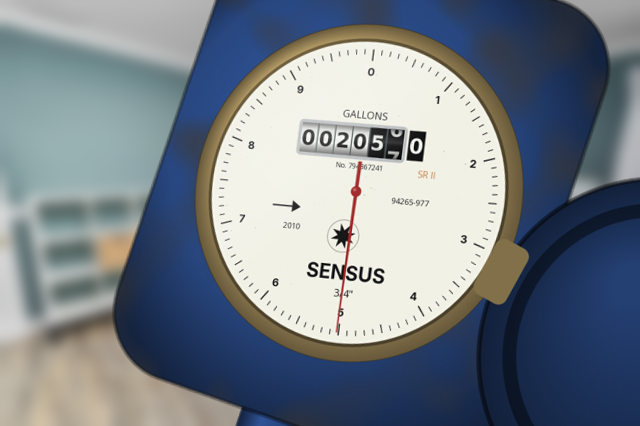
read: 20565.0 gal
